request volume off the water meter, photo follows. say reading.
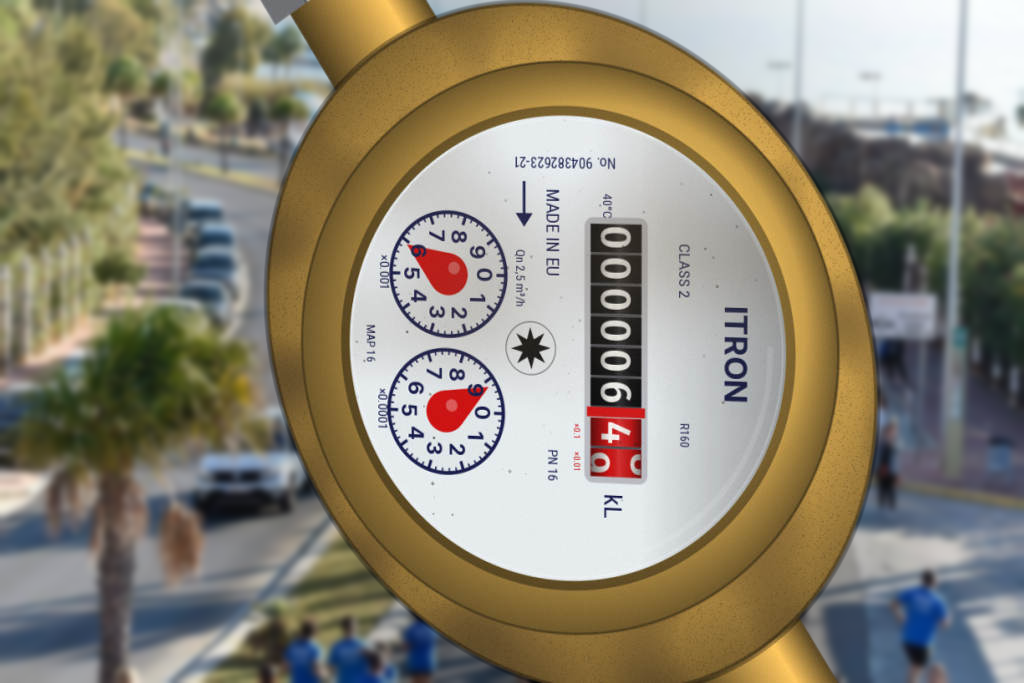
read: 6.4859 kL
